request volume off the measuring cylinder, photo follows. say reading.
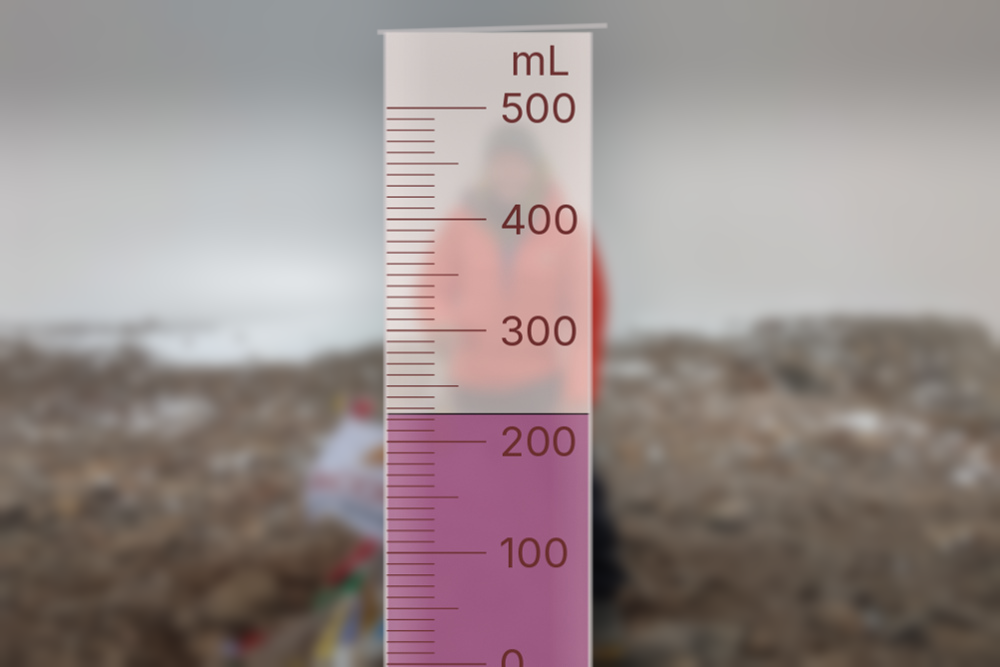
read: 225 mL
